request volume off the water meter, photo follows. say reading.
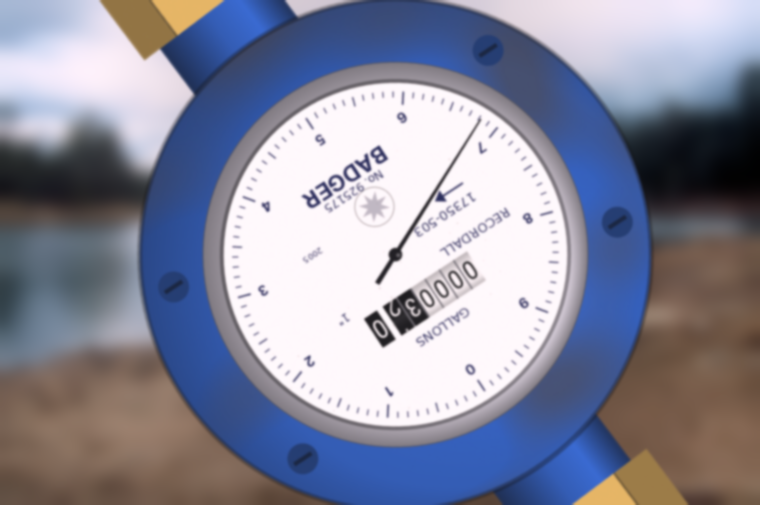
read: 316.8 gal
